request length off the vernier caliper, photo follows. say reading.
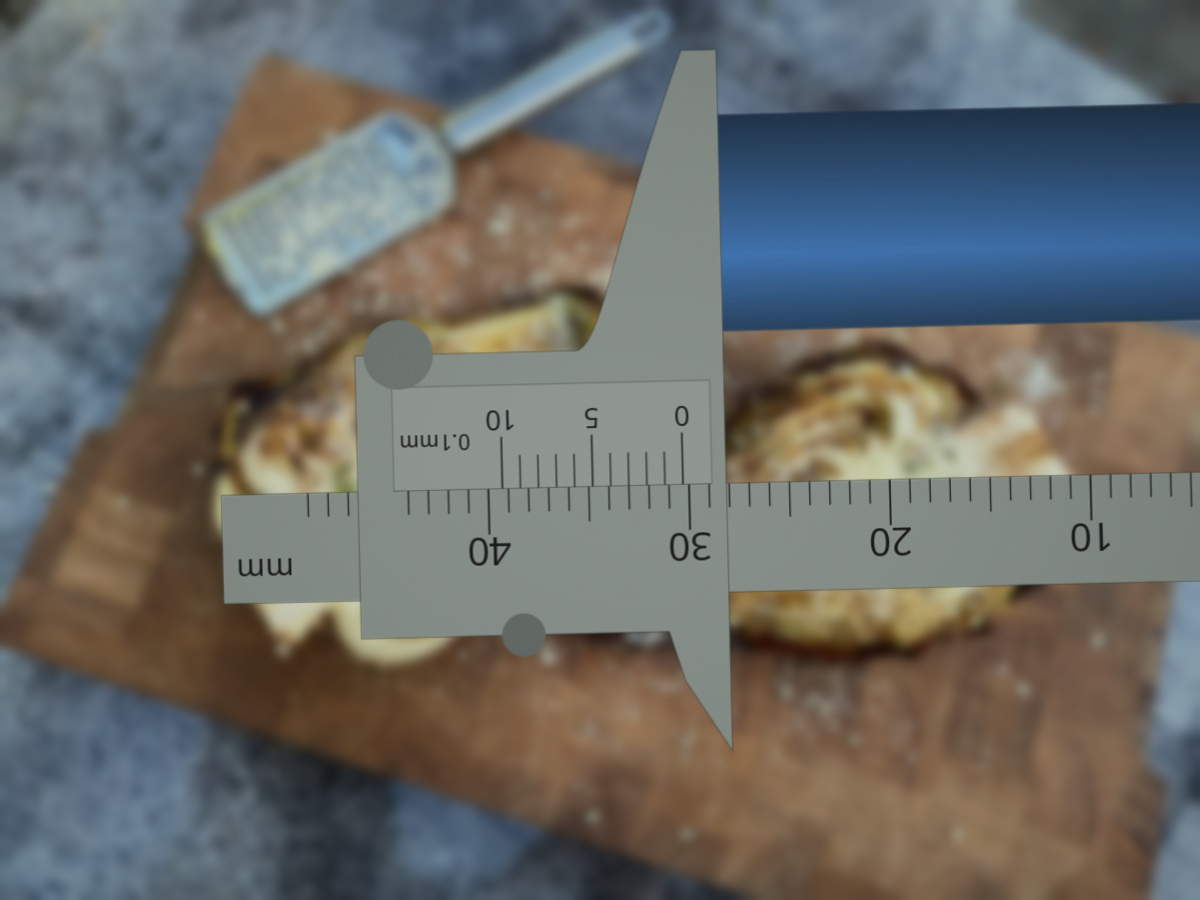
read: 30.3 mm
